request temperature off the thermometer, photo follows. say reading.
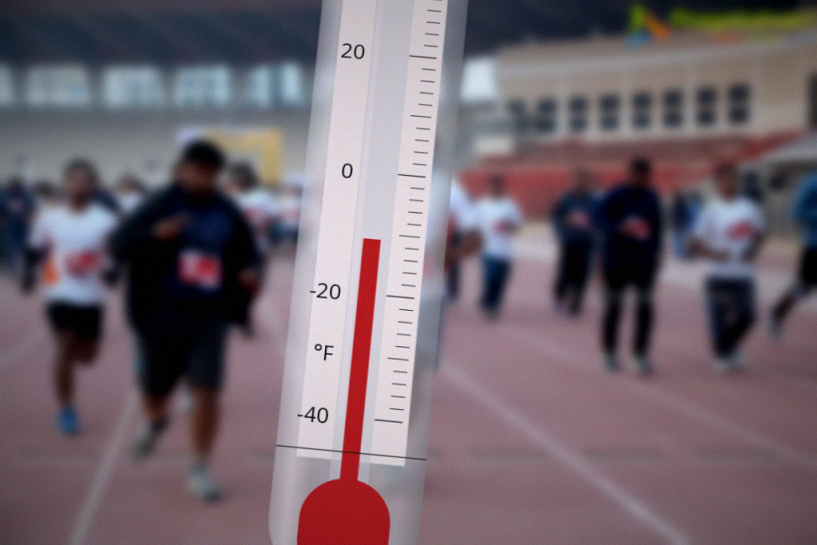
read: -11 °F
